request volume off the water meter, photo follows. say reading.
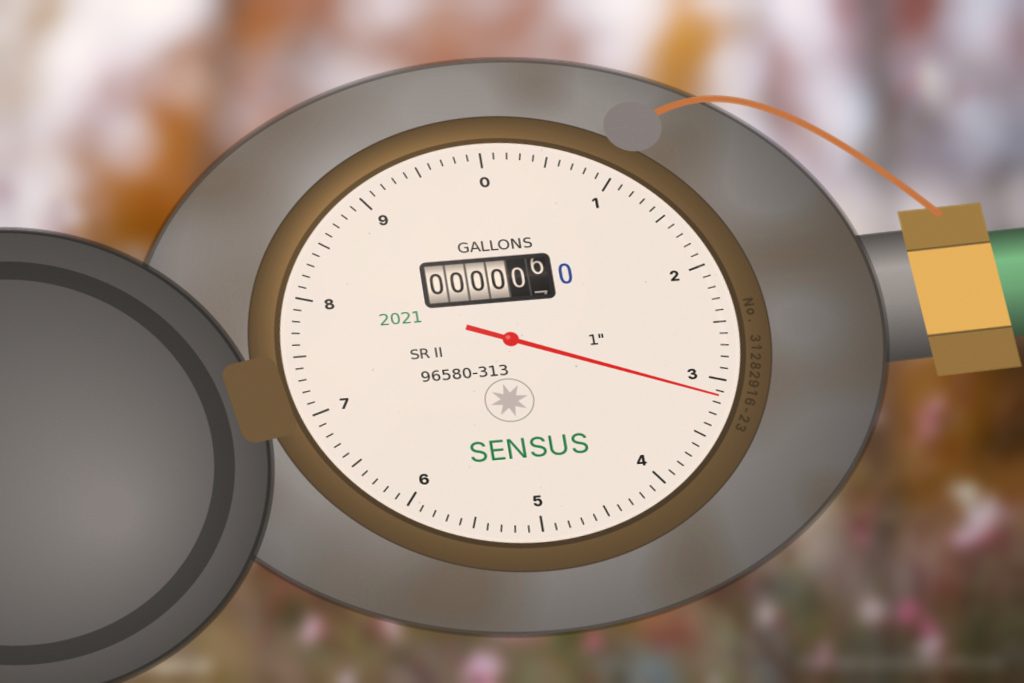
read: 63.1 gal
